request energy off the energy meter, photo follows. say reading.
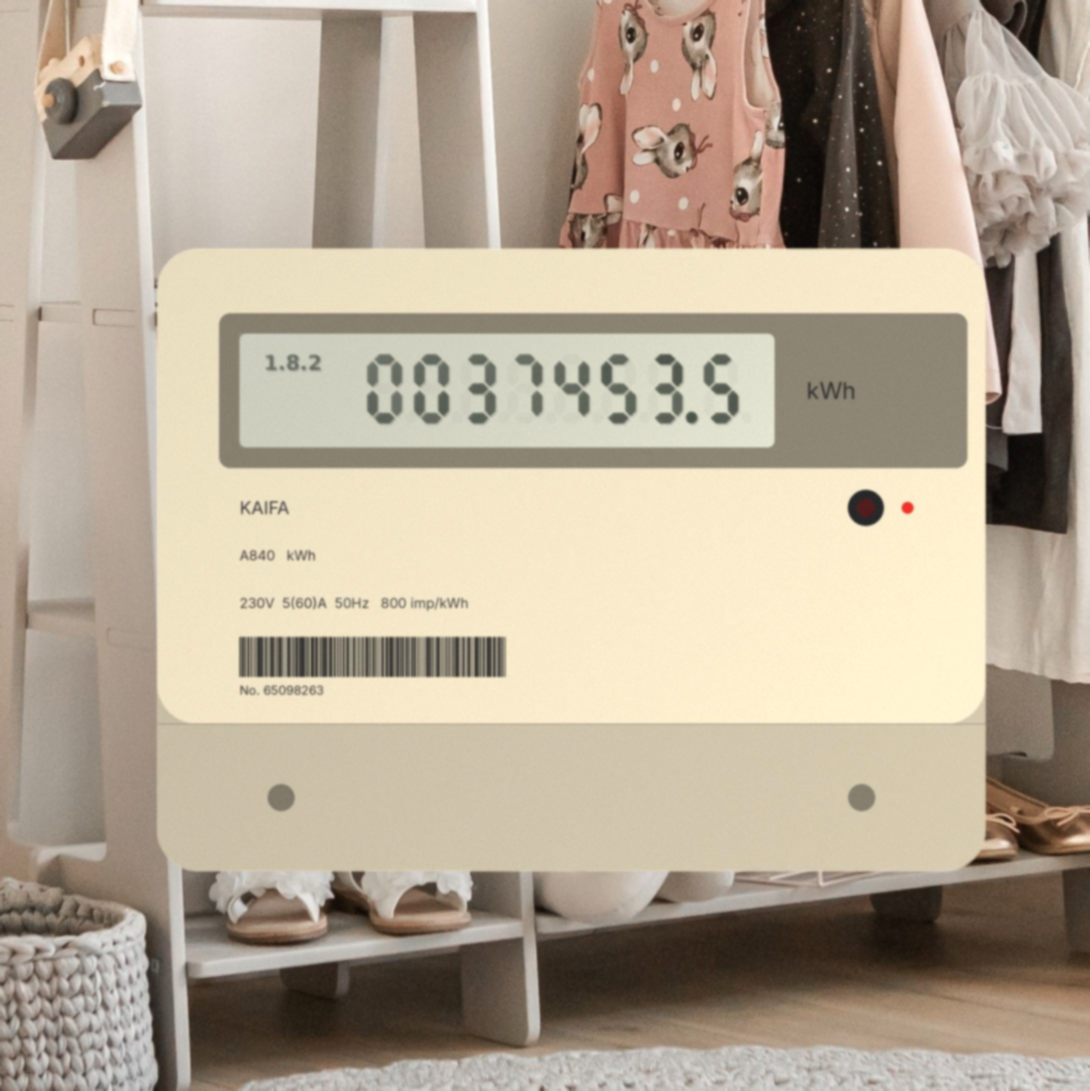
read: 37453.5 kWh
